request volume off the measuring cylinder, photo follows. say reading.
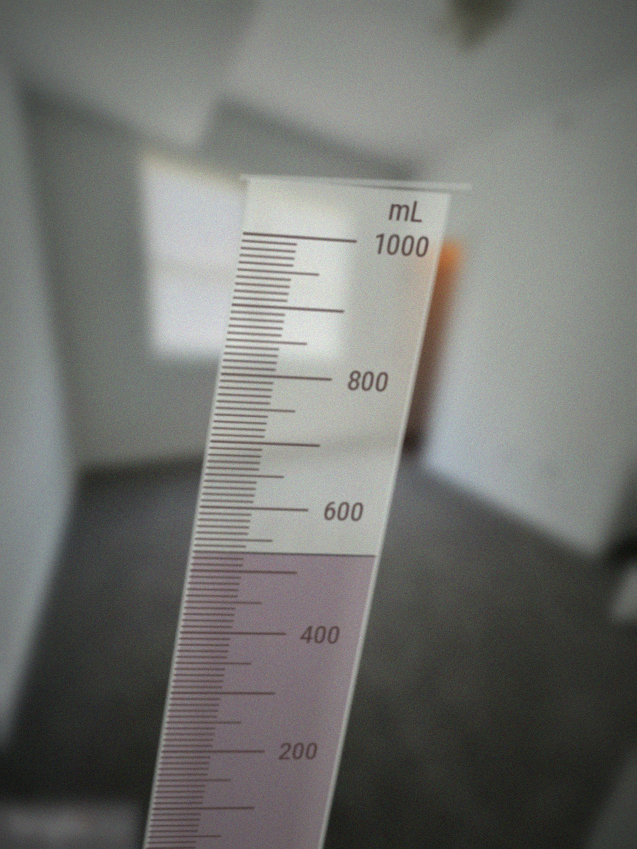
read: 530 mL
